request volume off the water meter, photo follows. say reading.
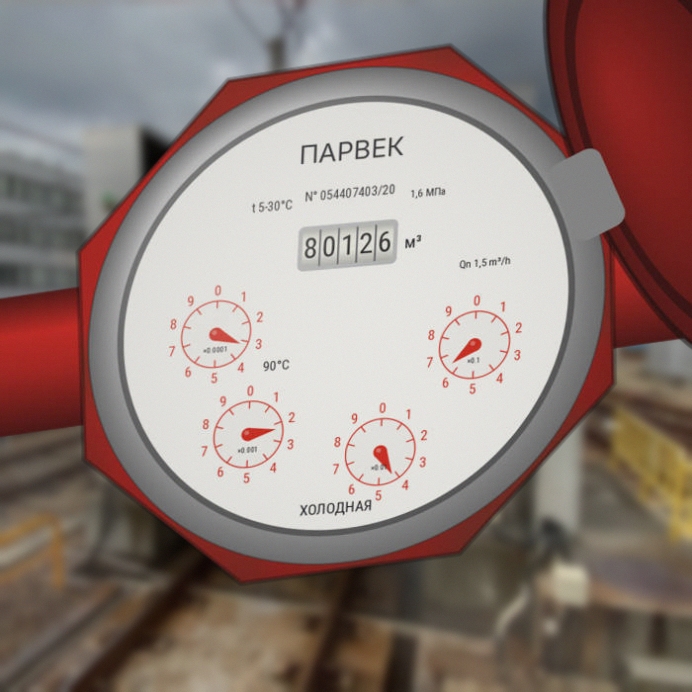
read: 80126.6423 m³
